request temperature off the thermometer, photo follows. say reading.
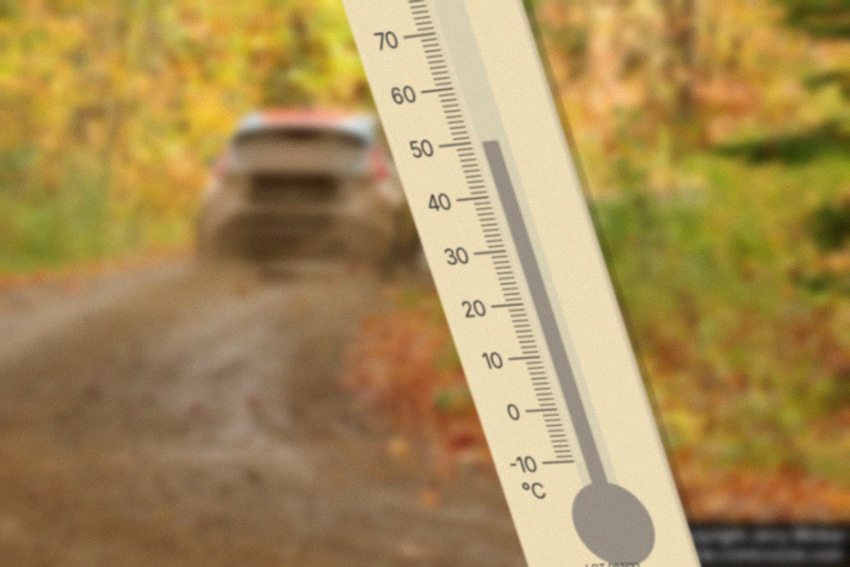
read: 50 °C
